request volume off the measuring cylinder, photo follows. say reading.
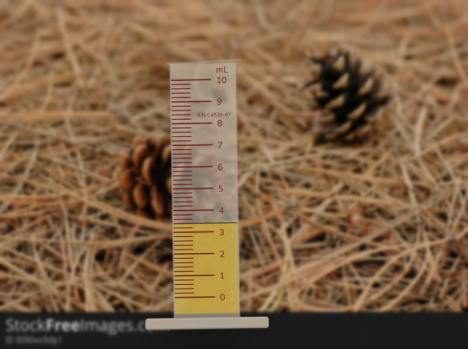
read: 3.4 mL
